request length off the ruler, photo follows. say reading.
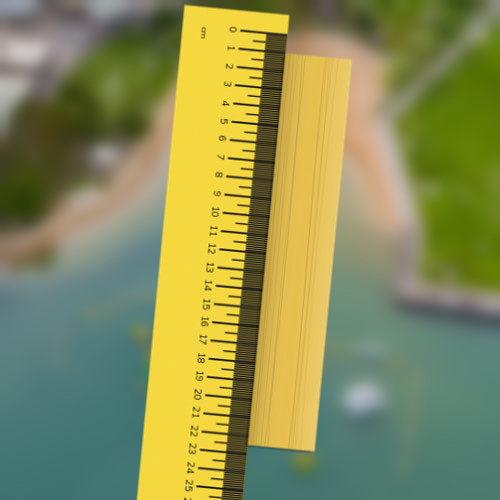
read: 21.5 cm
